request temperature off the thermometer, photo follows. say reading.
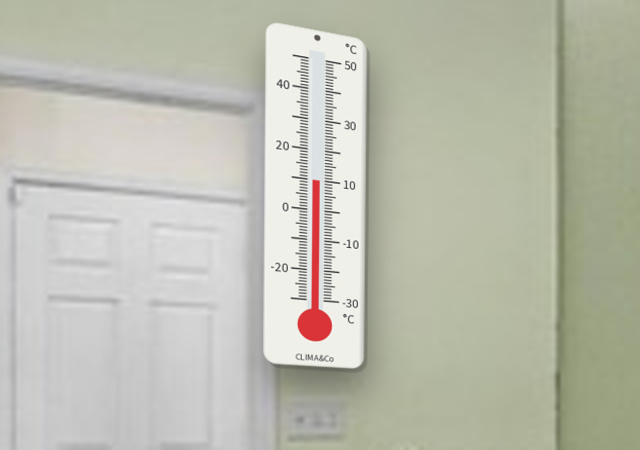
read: 10 °C
